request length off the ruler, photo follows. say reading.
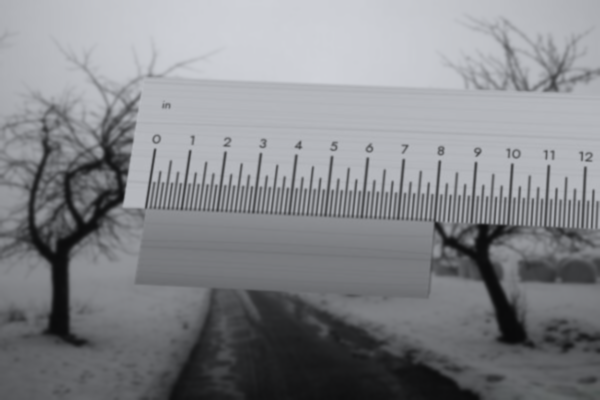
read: 8 in
